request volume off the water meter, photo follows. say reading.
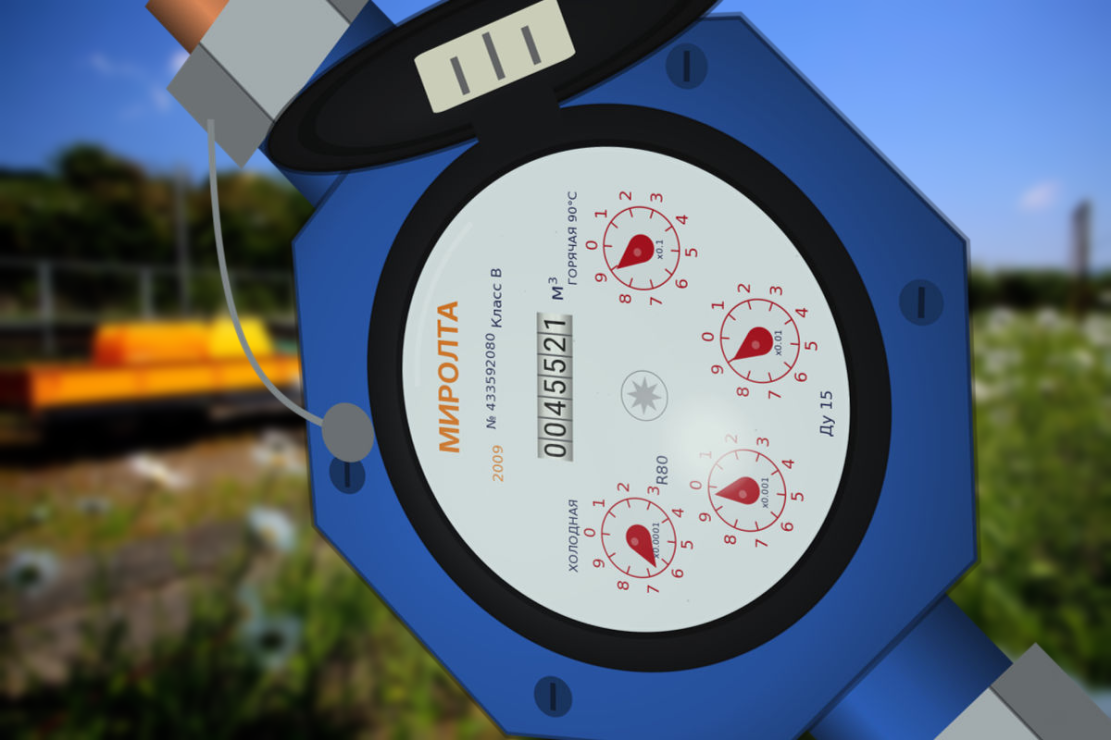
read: 45521.8896 m³
